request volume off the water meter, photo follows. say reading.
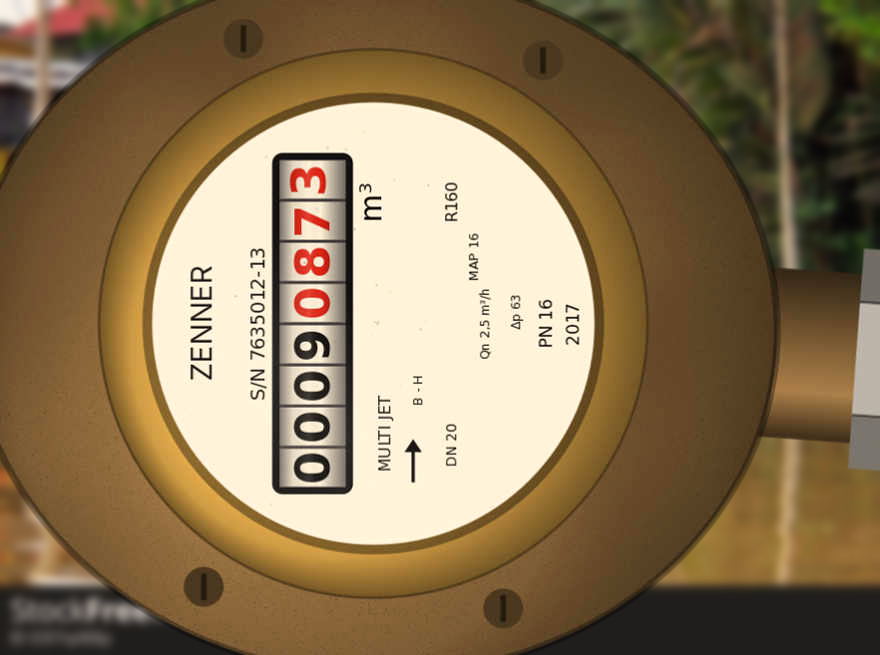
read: 9.0873 m³
